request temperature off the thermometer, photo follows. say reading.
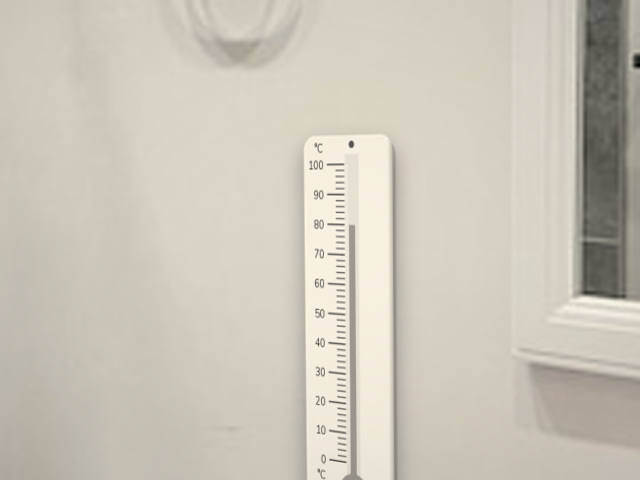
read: 80 °C
